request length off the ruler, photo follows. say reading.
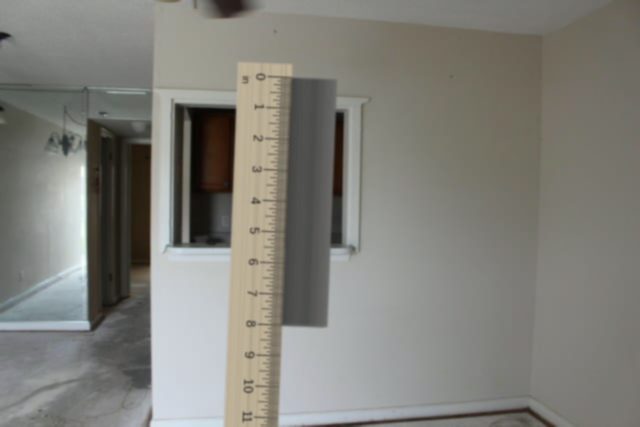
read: 8 in
